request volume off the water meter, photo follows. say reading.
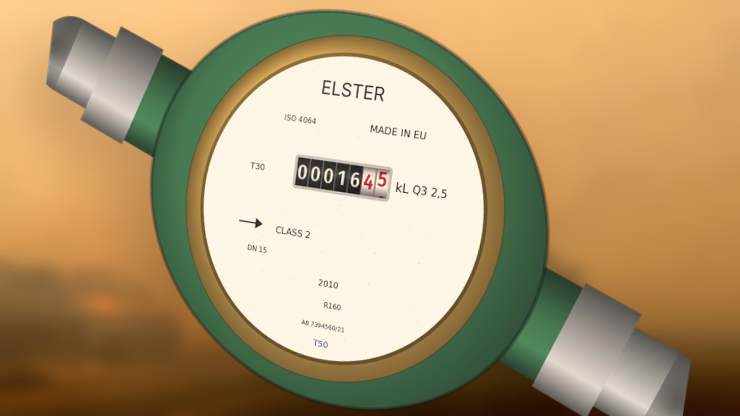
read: 16.45 kL
